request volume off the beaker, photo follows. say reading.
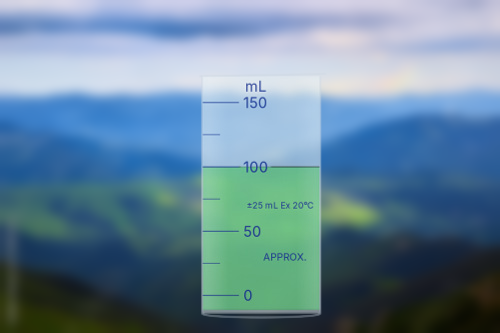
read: 100 mL
